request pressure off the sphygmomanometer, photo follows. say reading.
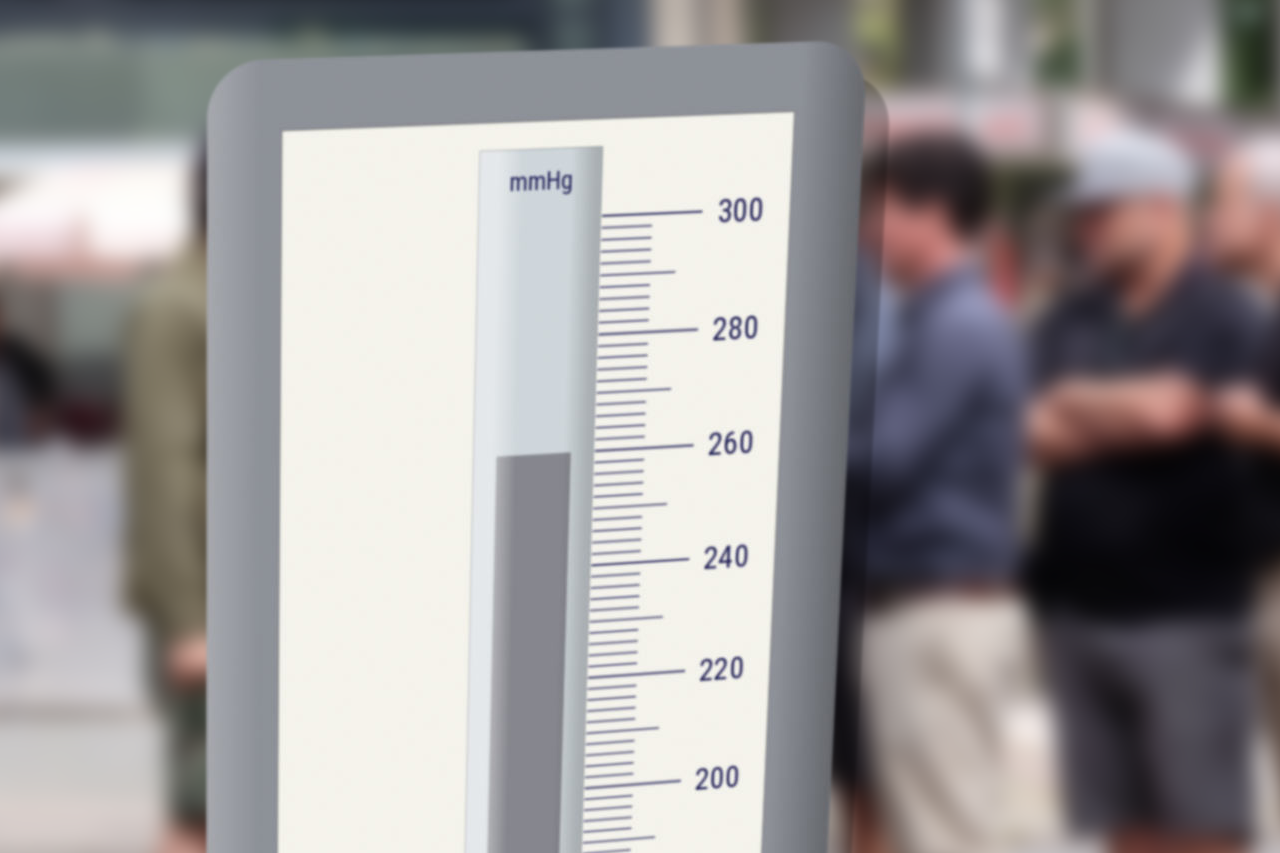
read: 260 mmHg
